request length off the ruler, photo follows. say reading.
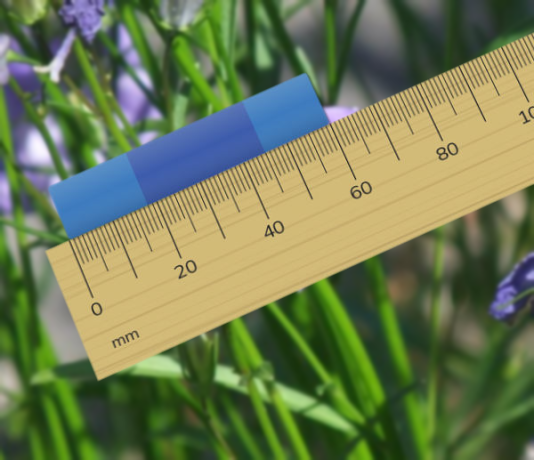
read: 60 mm
